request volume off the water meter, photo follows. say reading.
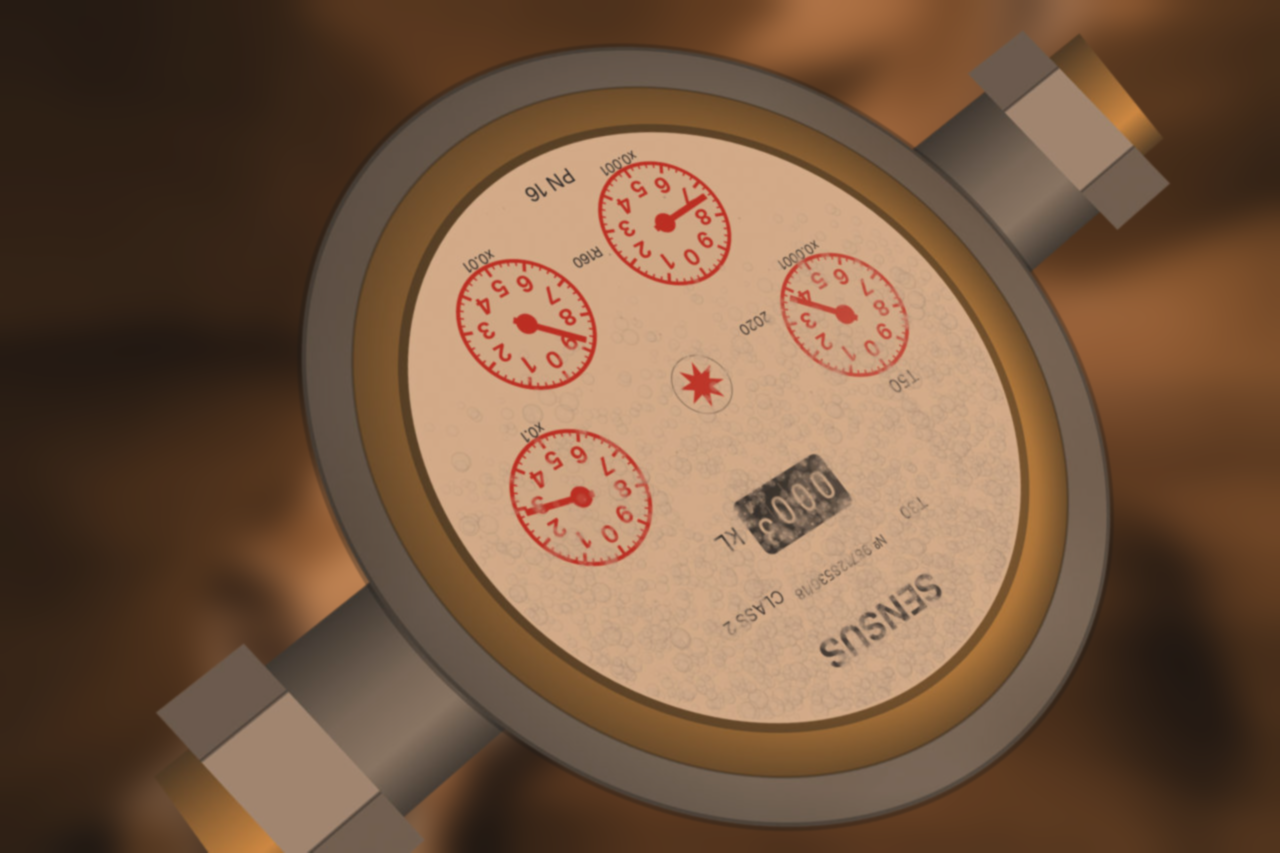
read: 3.2873 kL
